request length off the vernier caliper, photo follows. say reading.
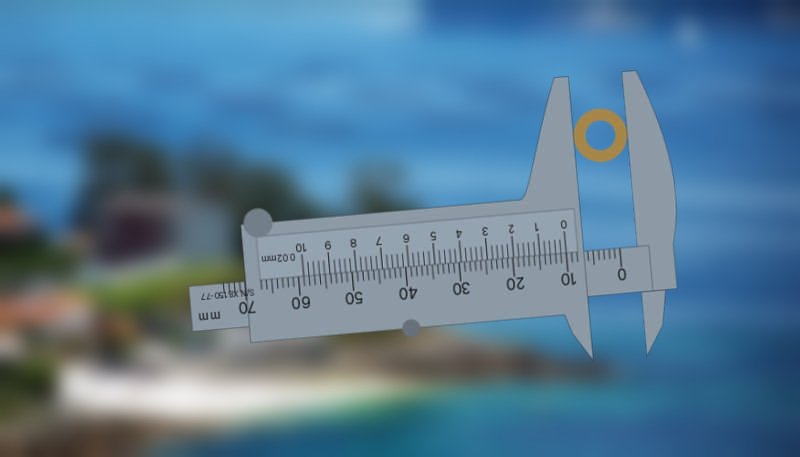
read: 10.0 mm
